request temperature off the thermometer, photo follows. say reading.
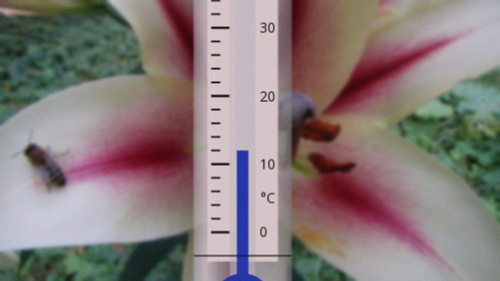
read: 12 °C
